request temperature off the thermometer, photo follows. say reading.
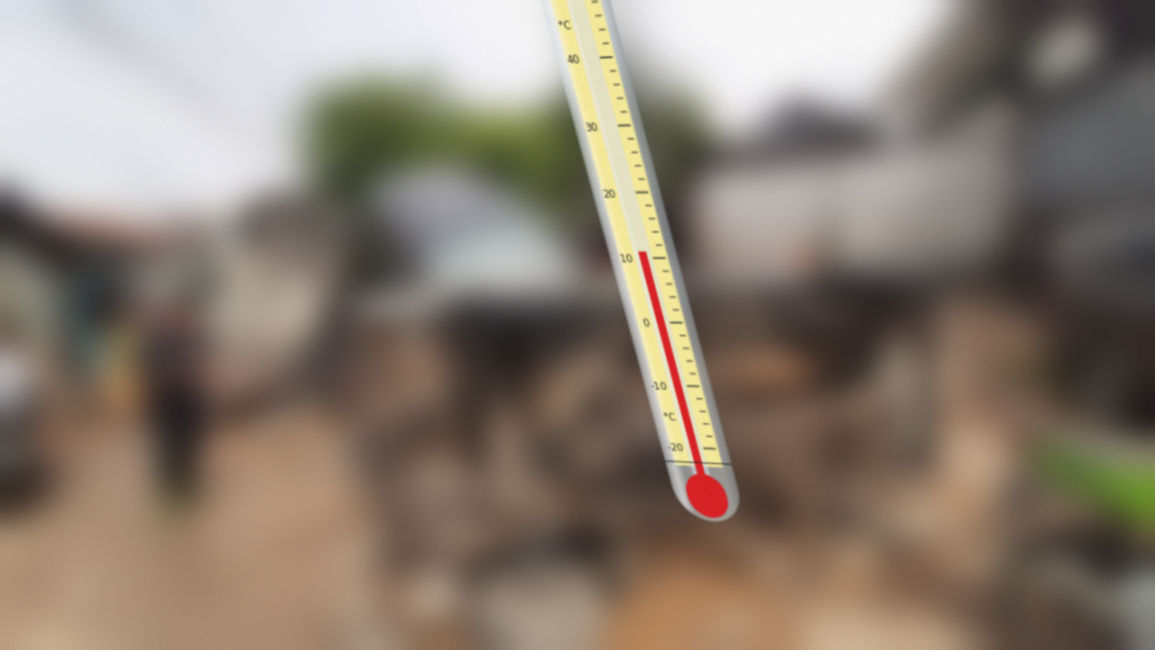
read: 11 °C
